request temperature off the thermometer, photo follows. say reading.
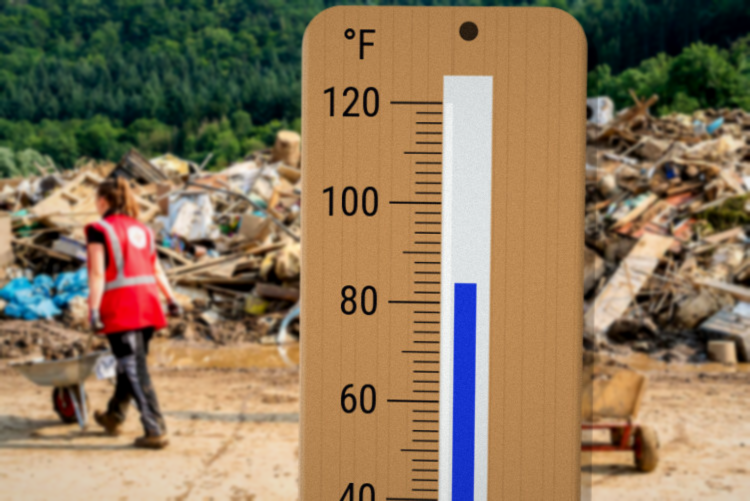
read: 84 °F
